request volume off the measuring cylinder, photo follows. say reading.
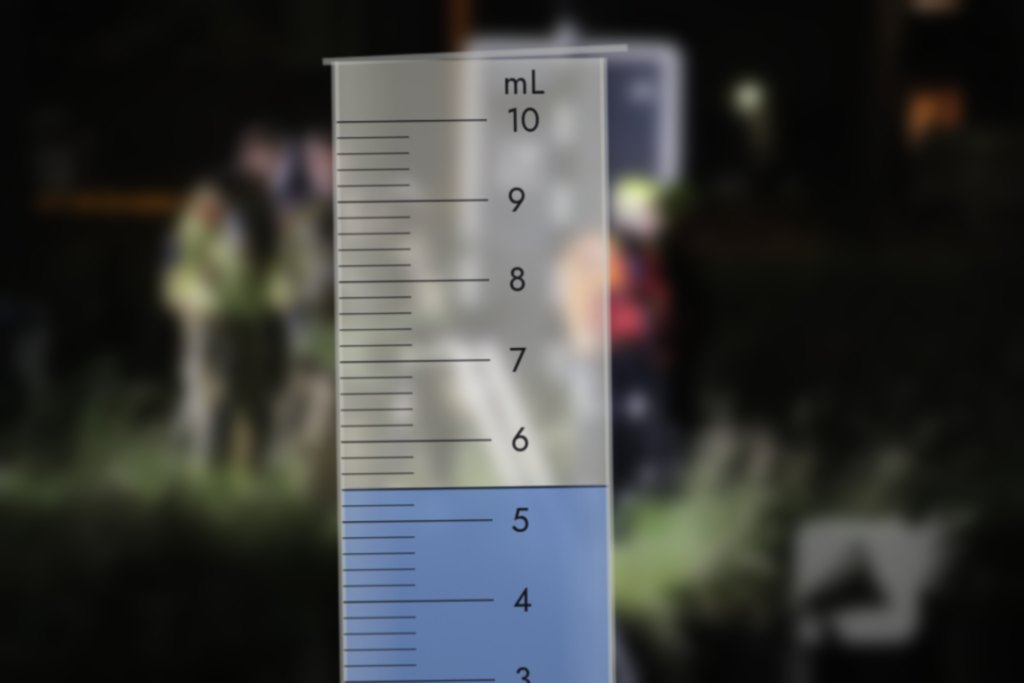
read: 5.4 mL
